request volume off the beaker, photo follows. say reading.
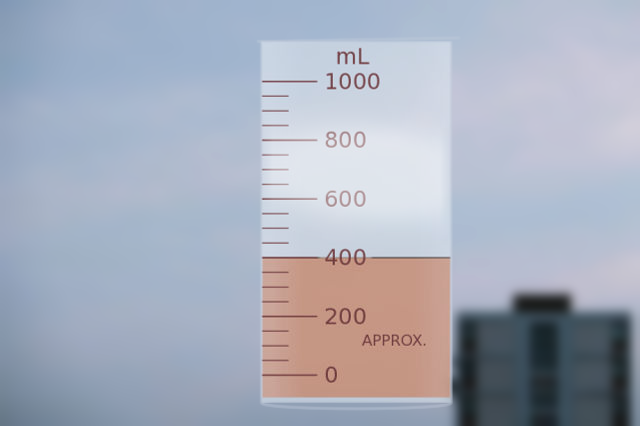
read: 400 mL
